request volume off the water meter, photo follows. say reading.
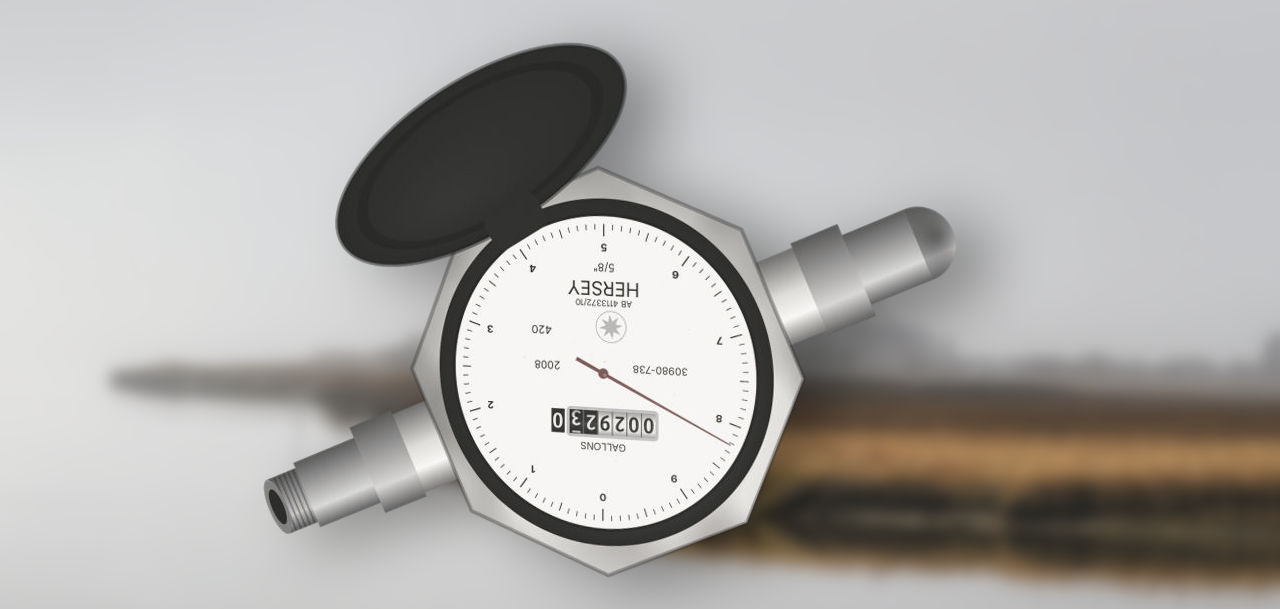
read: 29228.2 gal
